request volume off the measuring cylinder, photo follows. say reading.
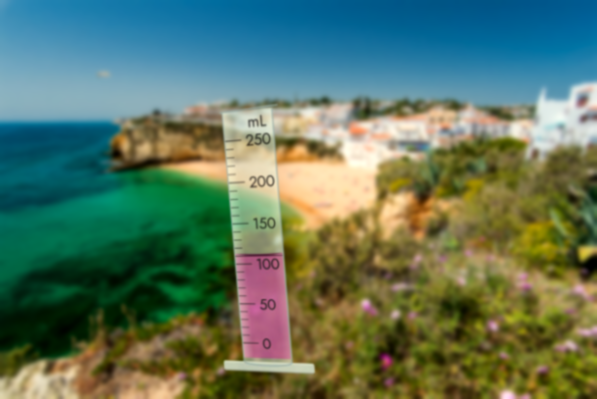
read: 110 mL
